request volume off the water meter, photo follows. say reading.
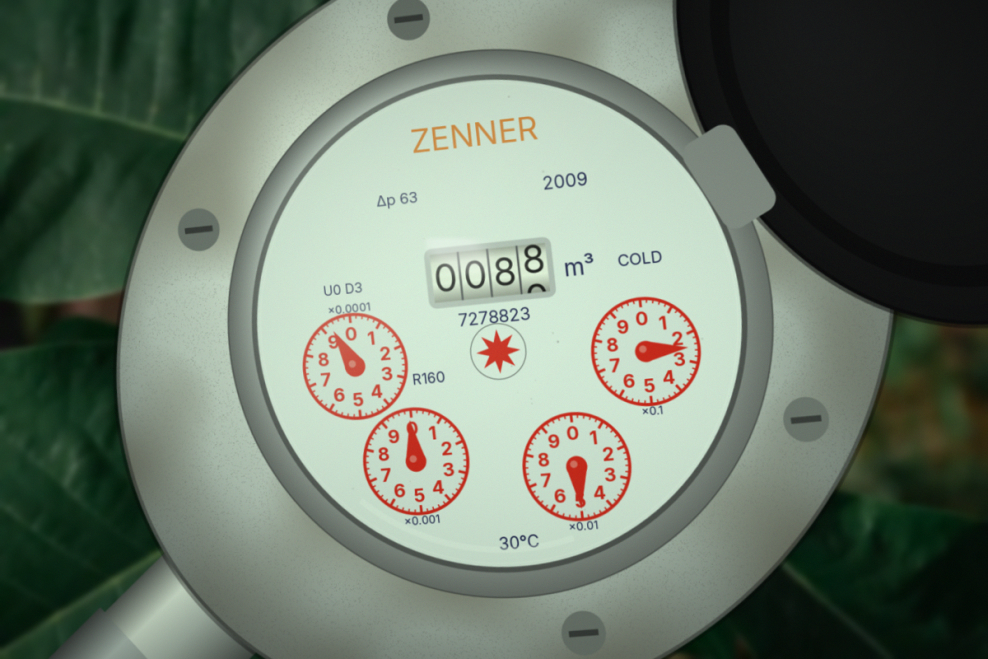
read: 88.2499 m³
